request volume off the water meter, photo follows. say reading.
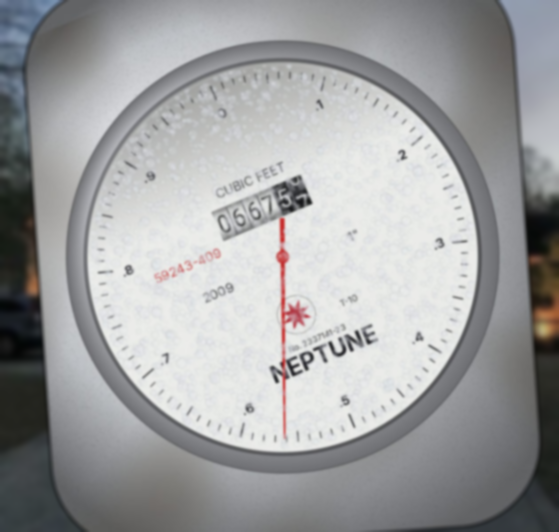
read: 66756.56 ft³
